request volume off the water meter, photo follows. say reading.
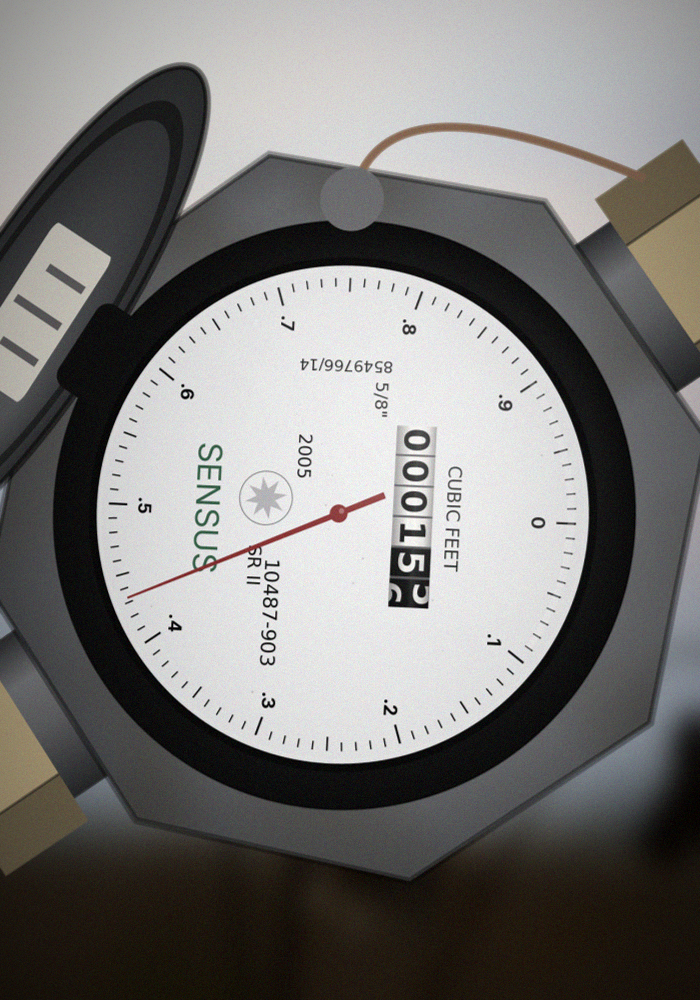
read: 155.43 ft³
